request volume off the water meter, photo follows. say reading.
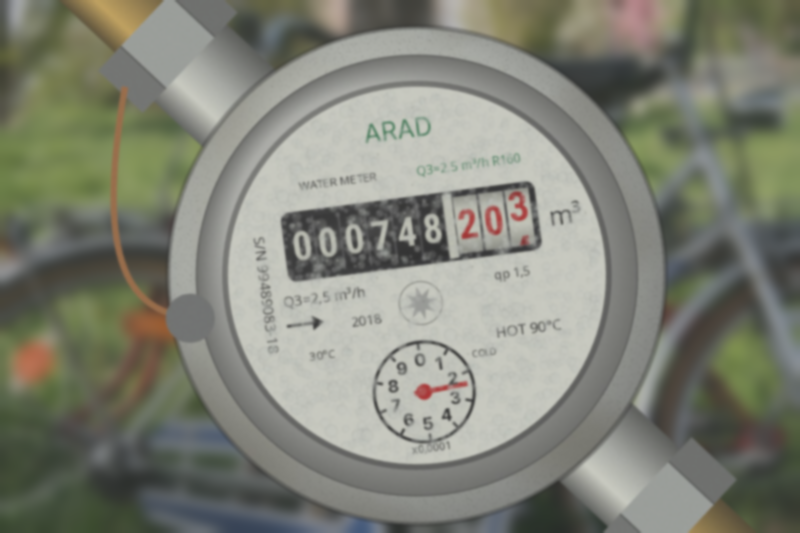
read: 748.2032 m³
